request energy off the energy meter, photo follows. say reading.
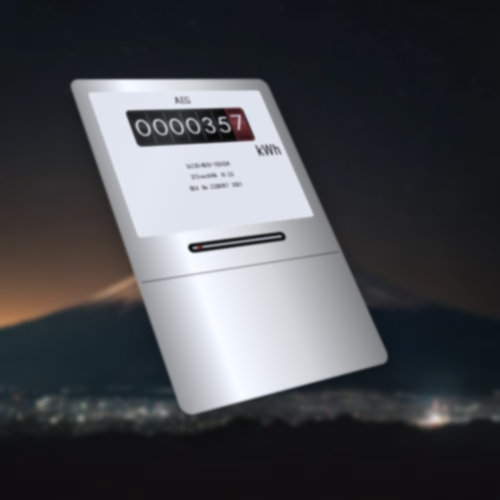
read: 35.7 kWh
